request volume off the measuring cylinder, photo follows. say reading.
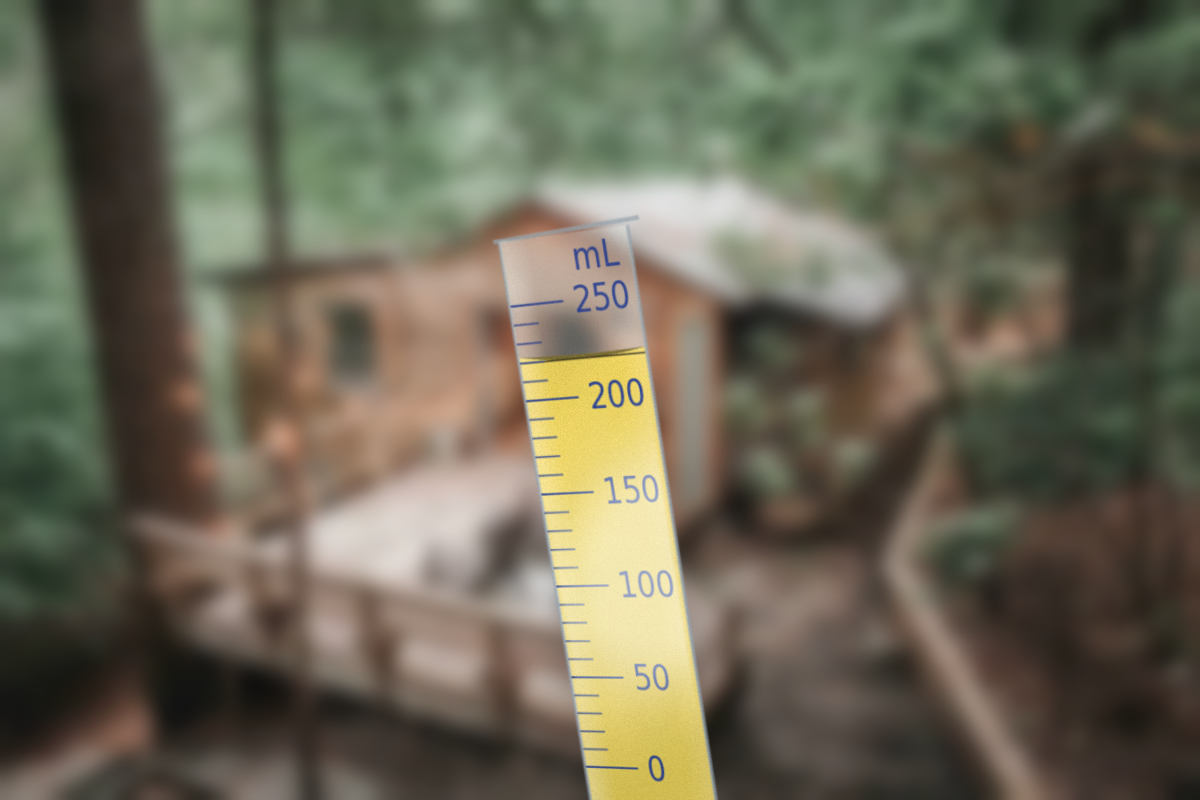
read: 220 mL
